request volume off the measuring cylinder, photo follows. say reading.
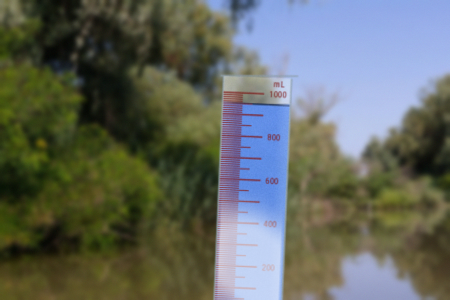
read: 950 mL
